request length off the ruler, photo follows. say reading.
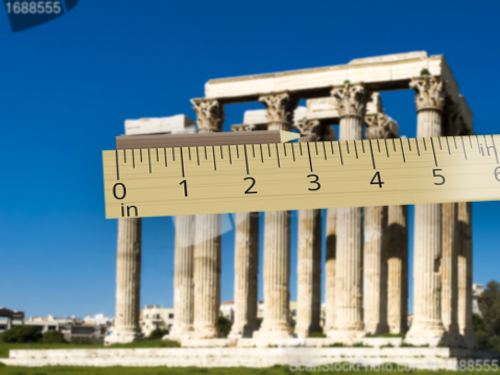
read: 3 in
